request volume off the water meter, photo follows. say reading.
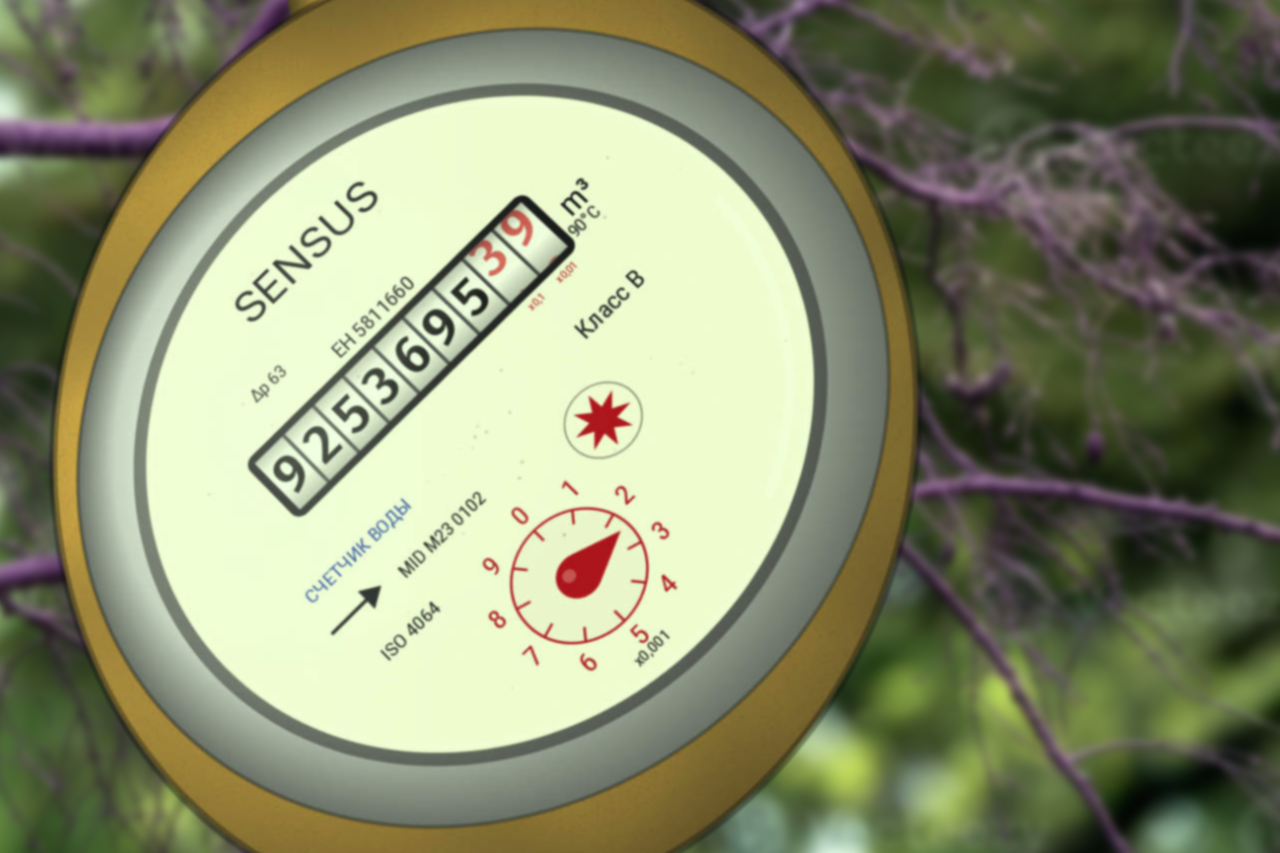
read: 9253695.392 m³
